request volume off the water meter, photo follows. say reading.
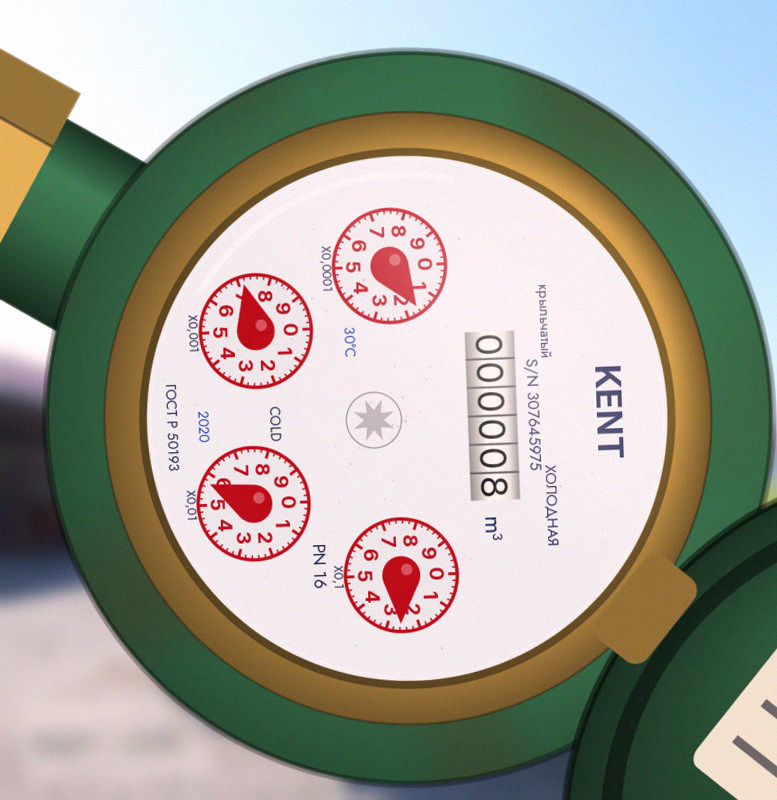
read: 8.2571 m³
